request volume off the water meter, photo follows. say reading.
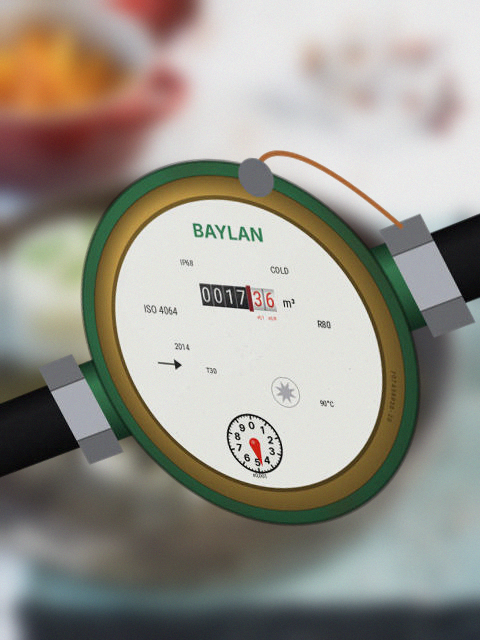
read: 17.364 m³
